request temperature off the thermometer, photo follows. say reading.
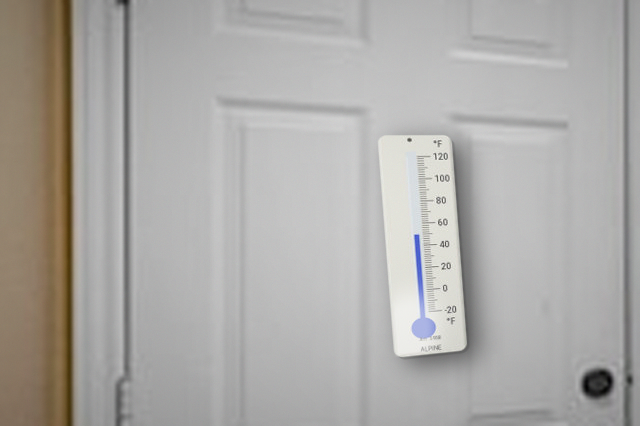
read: 50 °F
